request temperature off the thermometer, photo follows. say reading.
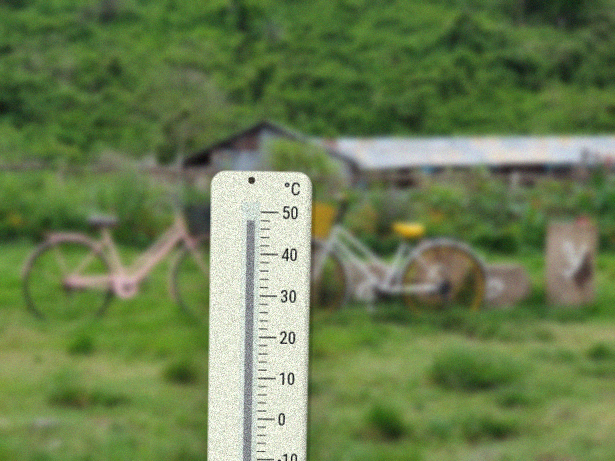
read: 48 °C
